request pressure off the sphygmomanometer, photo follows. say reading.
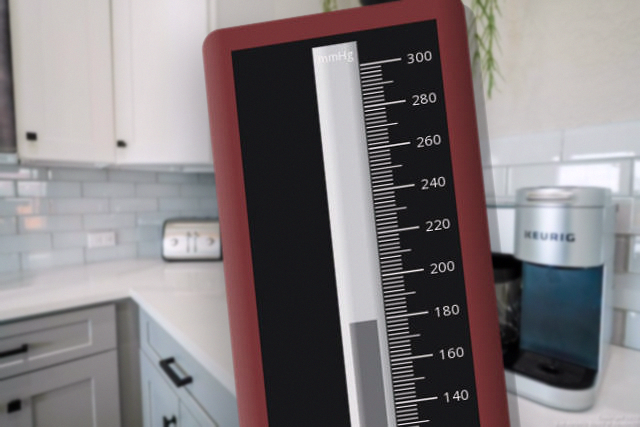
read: 180 mmHg
